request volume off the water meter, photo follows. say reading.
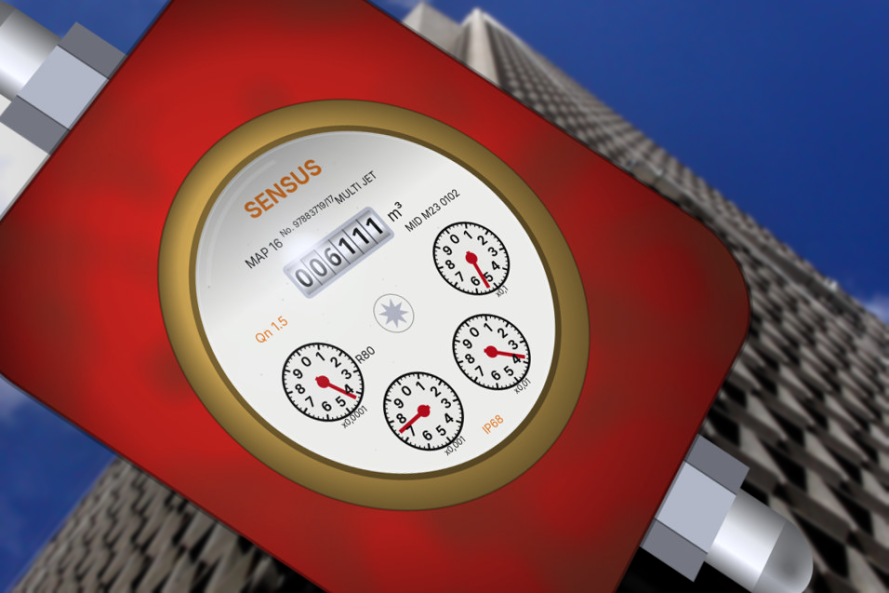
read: 6111.5374 m³
